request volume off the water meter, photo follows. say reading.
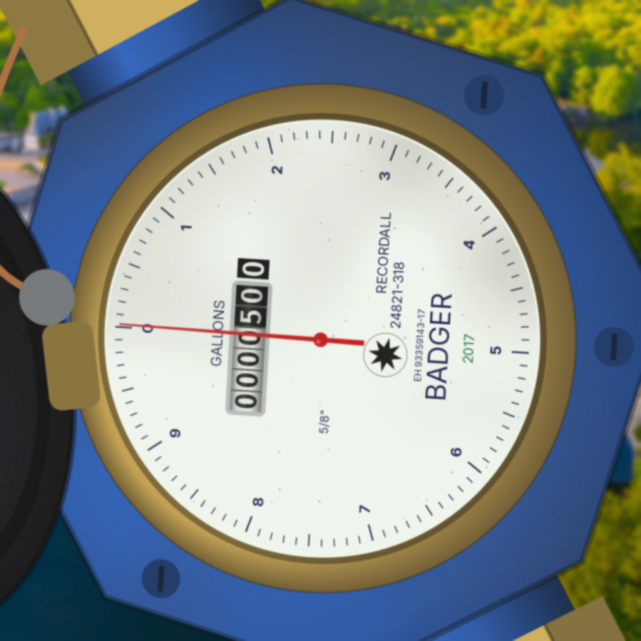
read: 500.0 gal
